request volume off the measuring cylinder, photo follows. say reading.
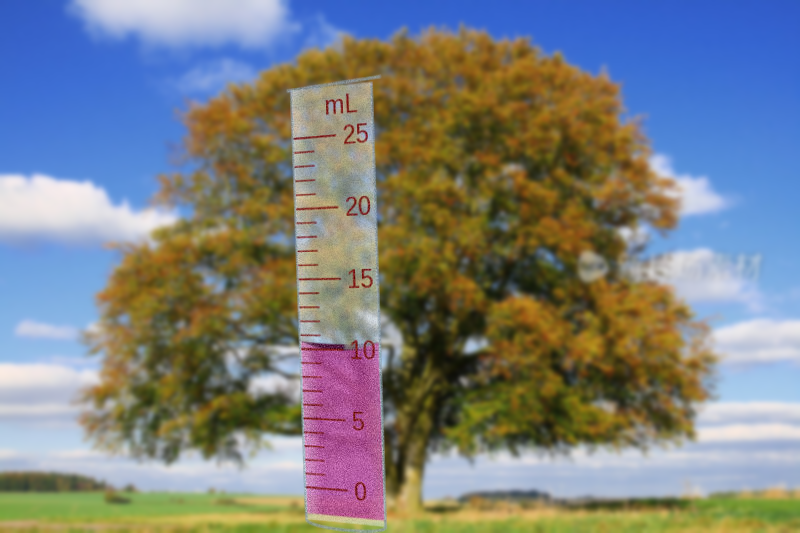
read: 10 mL
